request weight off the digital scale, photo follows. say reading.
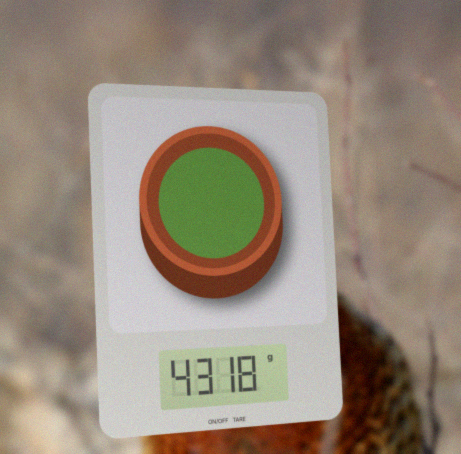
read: 4318 g
